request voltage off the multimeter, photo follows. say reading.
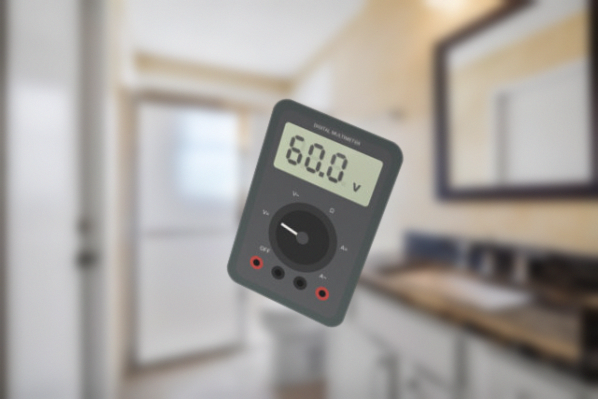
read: 60.0 V
